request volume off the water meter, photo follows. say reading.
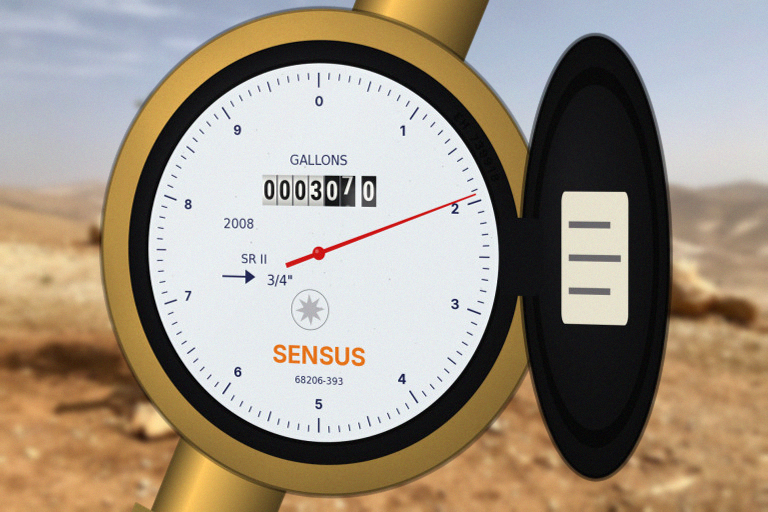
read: 3071.9 gal
